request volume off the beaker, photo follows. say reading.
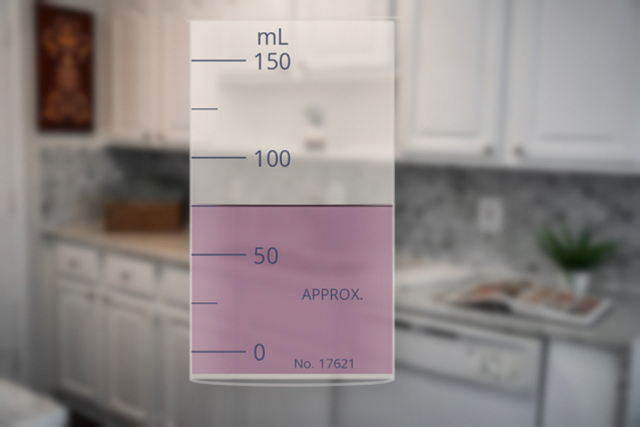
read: 75 mL
